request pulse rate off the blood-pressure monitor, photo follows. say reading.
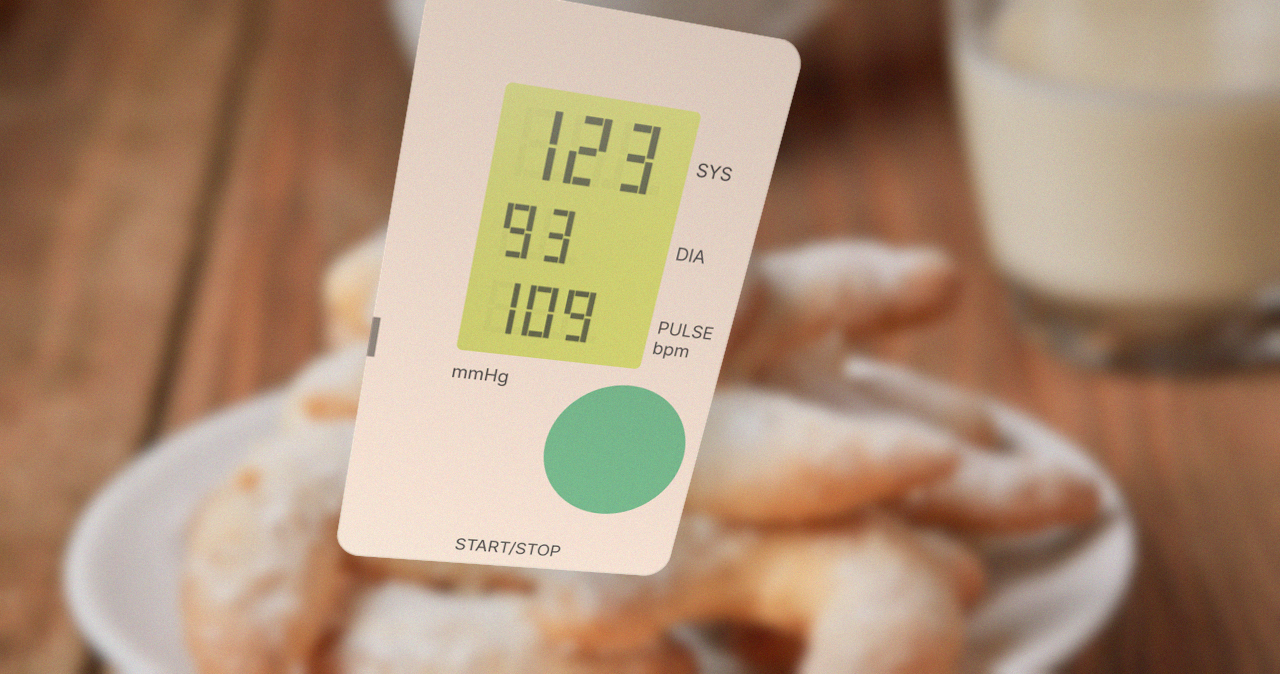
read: 109 bpm
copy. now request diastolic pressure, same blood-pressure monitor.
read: 93 mmHg
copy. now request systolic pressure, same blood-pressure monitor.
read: 123 mmHg
